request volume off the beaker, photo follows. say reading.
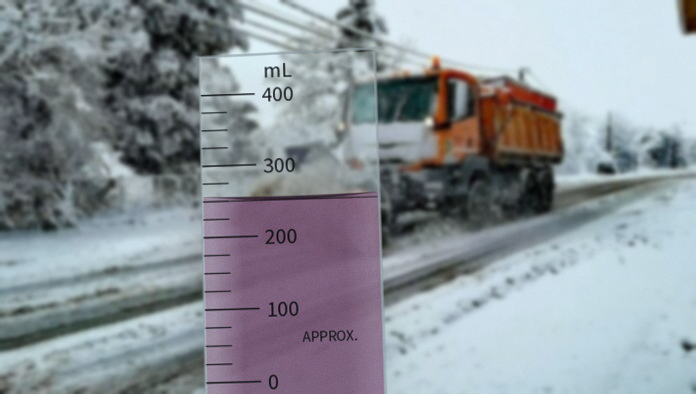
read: 250 mL
